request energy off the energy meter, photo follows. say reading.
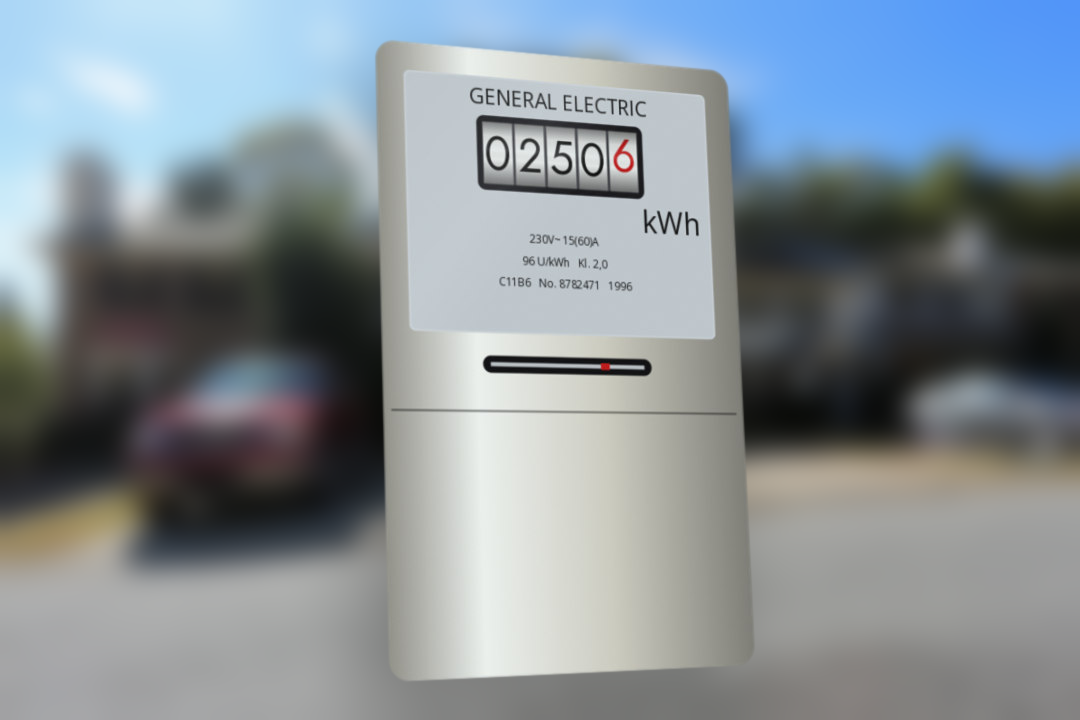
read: 250.6 kWh
